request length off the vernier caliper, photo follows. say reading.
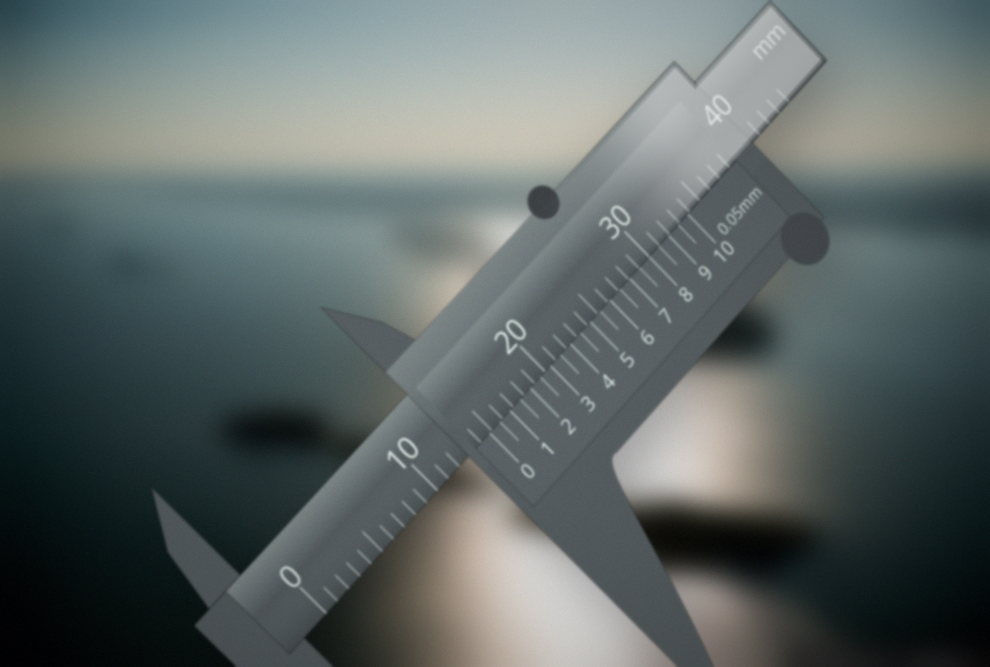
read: 14.8 mm
